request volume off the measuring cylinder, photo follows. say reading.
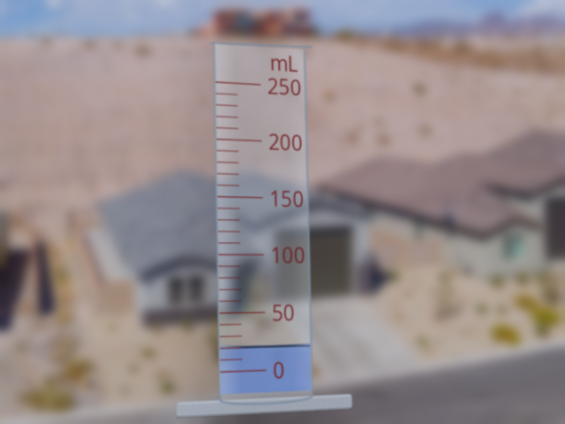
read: 20 mL
